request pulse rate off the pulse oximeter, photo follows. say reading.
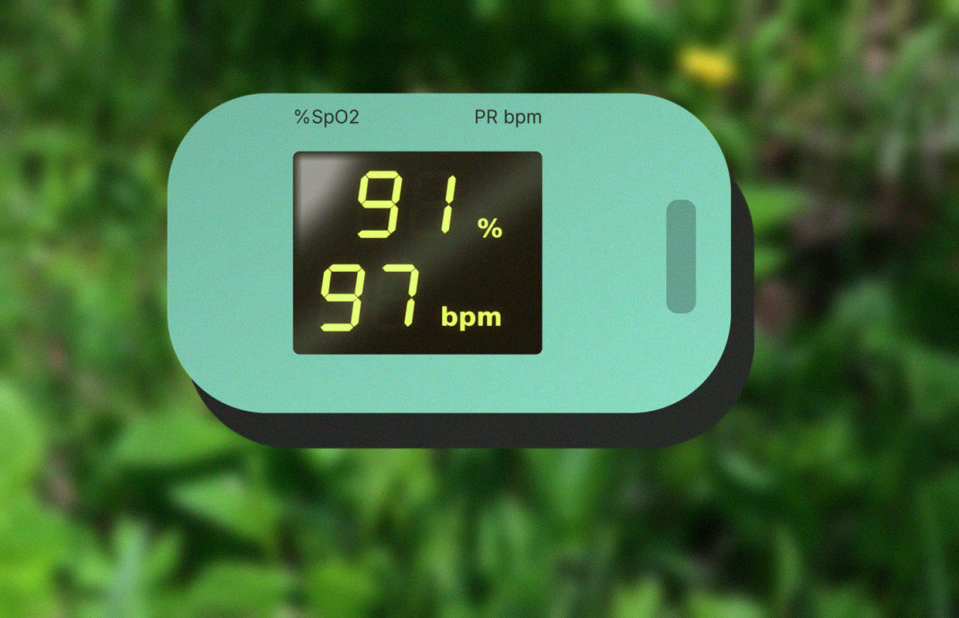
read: 97 bpm
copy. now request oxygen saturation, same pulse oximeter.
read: 91 %
